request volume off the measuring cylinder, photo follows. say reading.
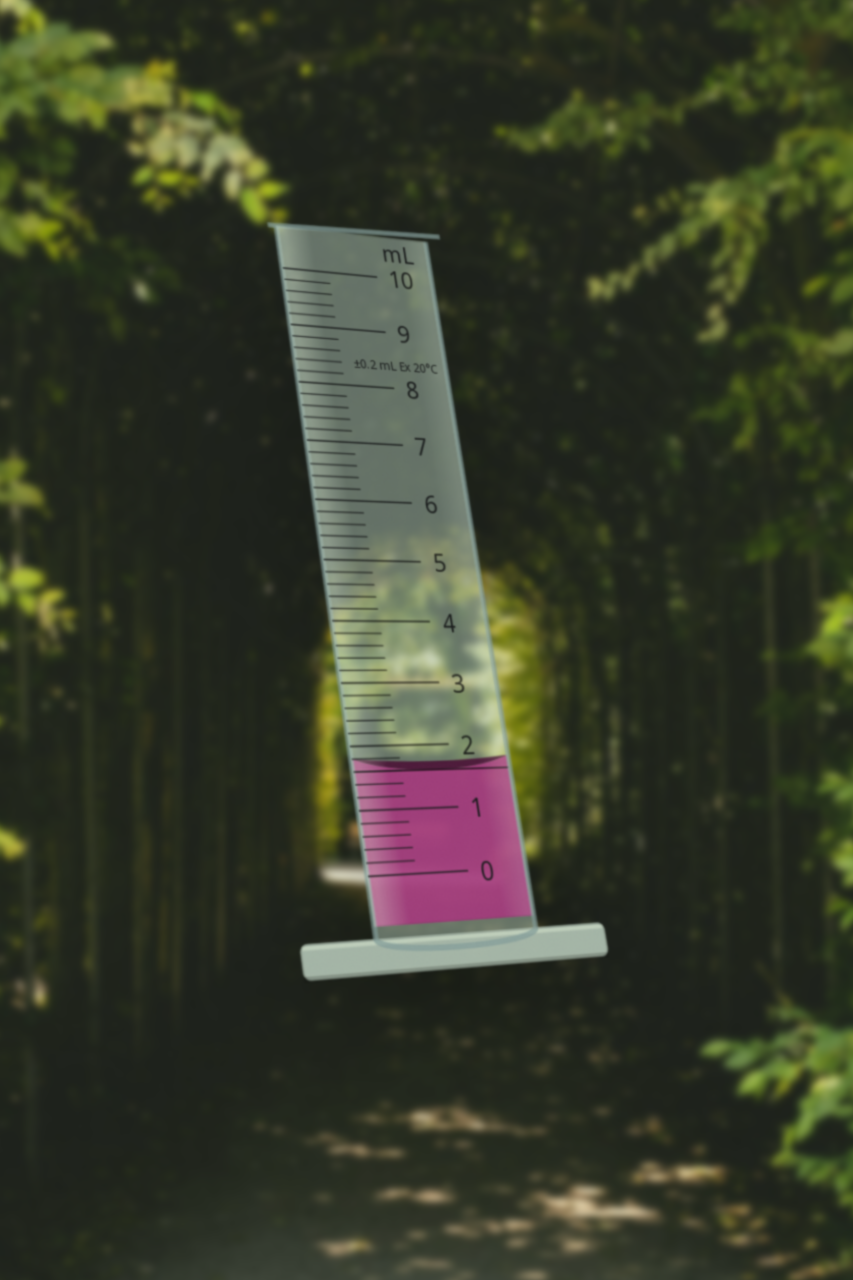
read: 1.6 mL
